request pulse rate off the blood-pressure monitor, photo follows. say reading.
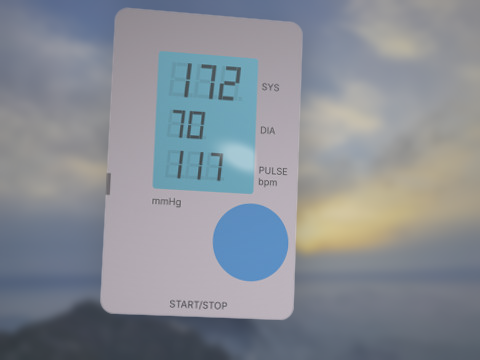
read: 117 bpm
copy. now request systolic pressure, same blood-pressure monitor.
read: 172 mmHg
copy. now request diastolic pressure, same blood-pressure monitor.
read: 70 mmHg
